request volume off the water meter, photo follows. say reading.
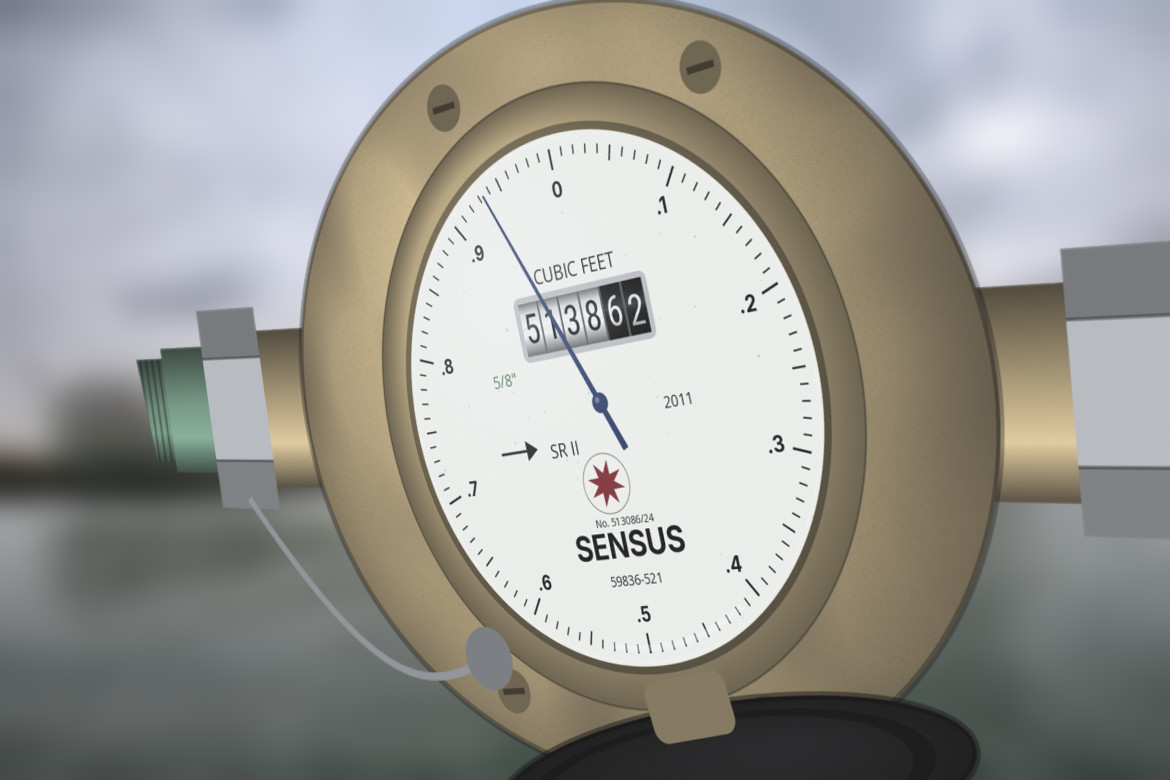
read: 513861.93 ft³
